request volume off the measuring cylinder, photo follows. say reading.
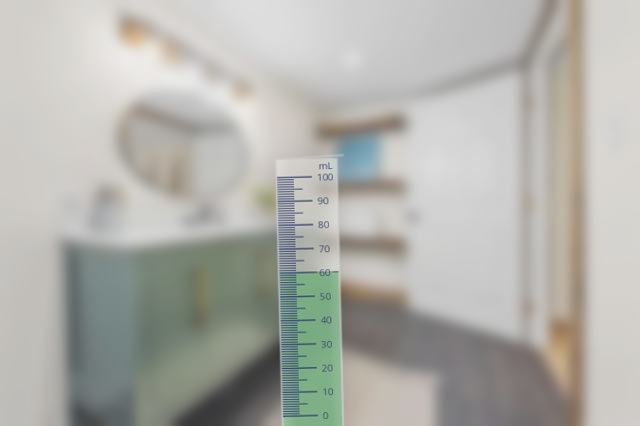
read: 60 mL
